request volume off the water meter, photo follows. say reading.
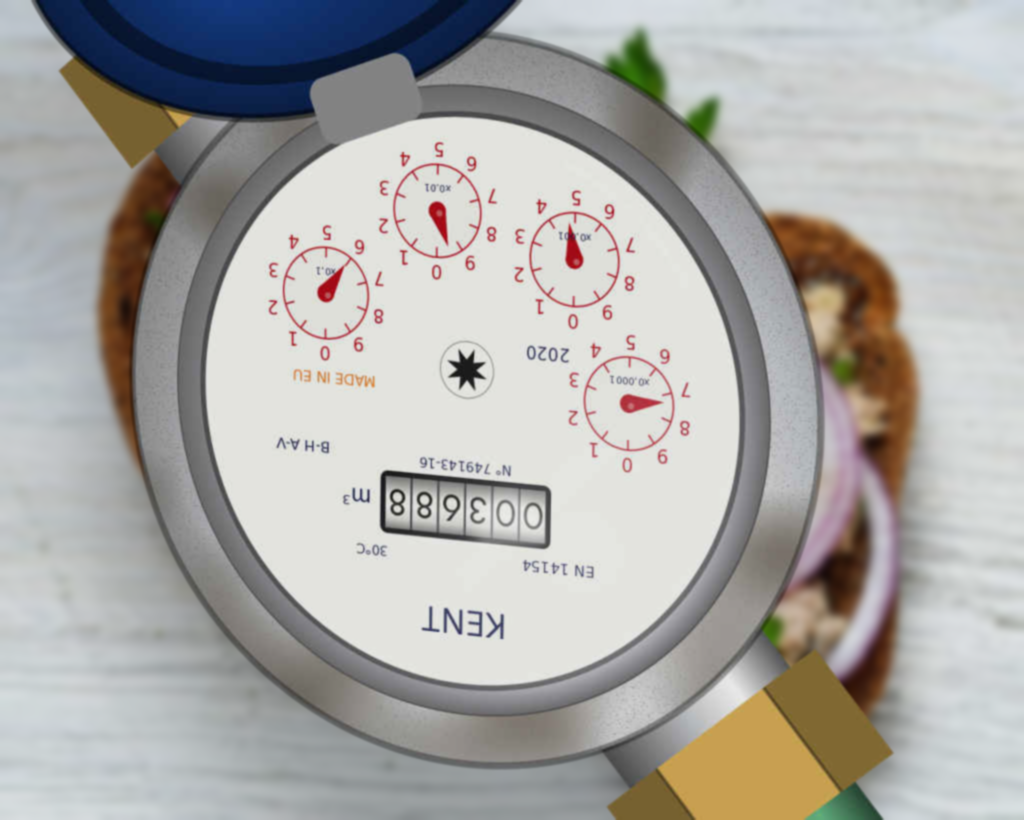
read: 3688.5947 m³
